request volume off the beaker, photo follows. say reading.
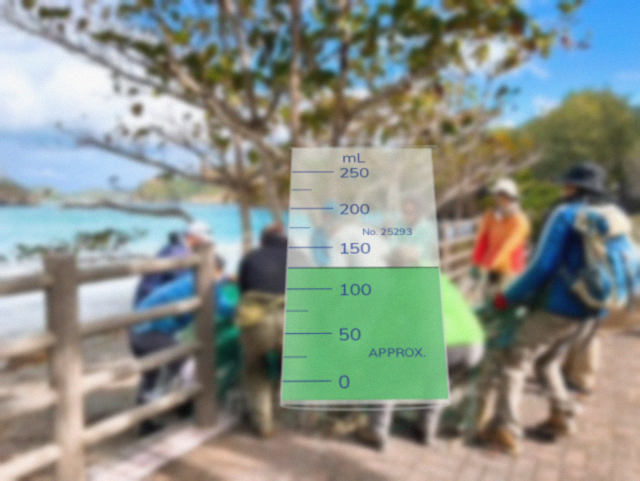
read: 125 mL
